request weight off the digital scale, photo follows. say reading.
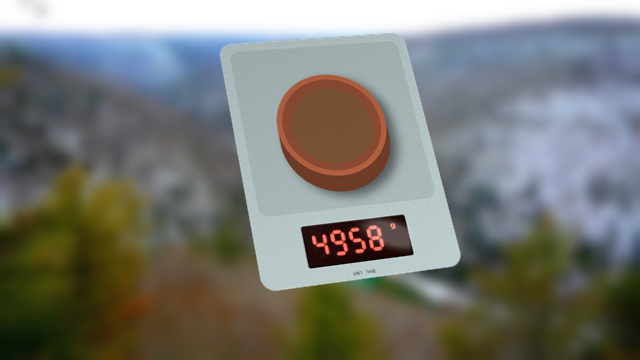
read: 4958 g
